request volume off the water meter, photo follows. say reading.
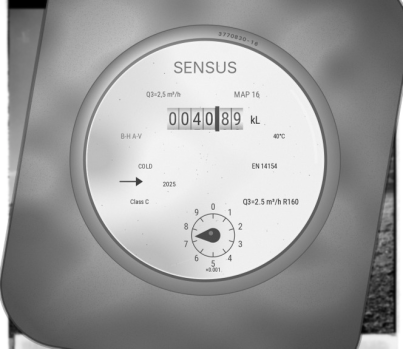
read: 40.897 kL
